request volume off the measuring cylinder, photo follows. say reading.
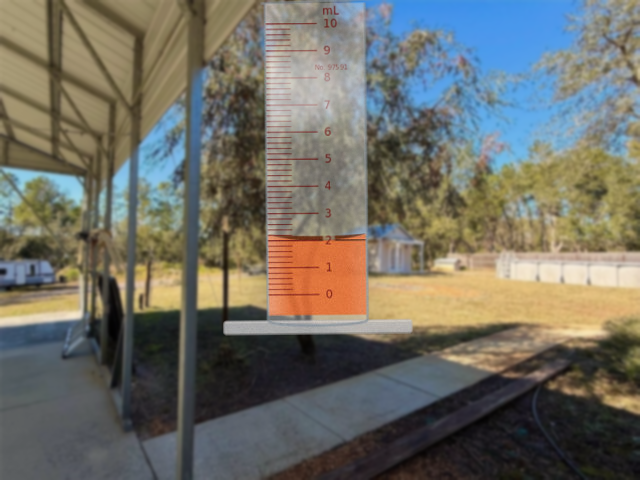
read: 2 mL
